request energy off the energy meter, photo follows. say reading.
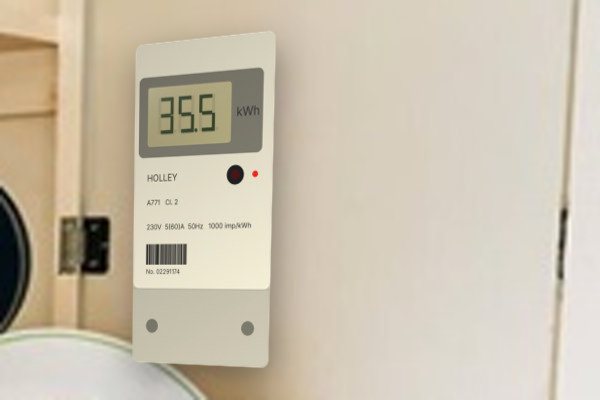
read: 35.5 kWh
